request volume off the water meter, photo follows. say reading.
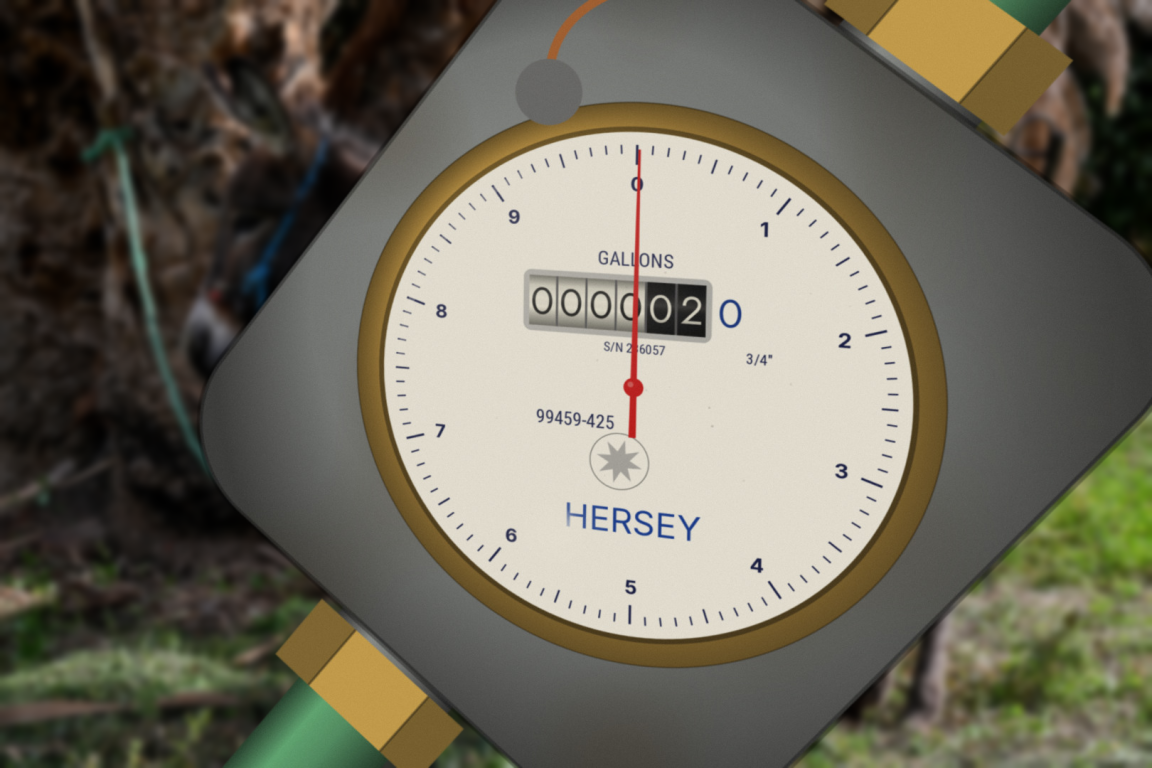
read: 20.0 gal
